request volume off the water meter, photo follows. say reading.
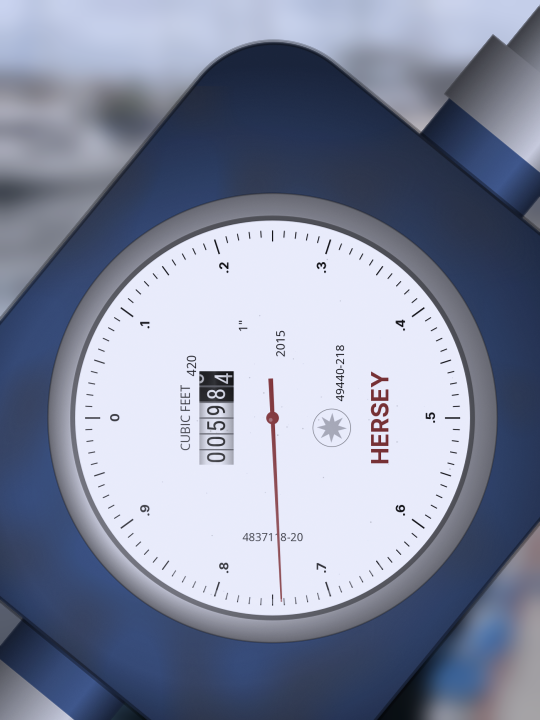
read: 5983.74 ft³
